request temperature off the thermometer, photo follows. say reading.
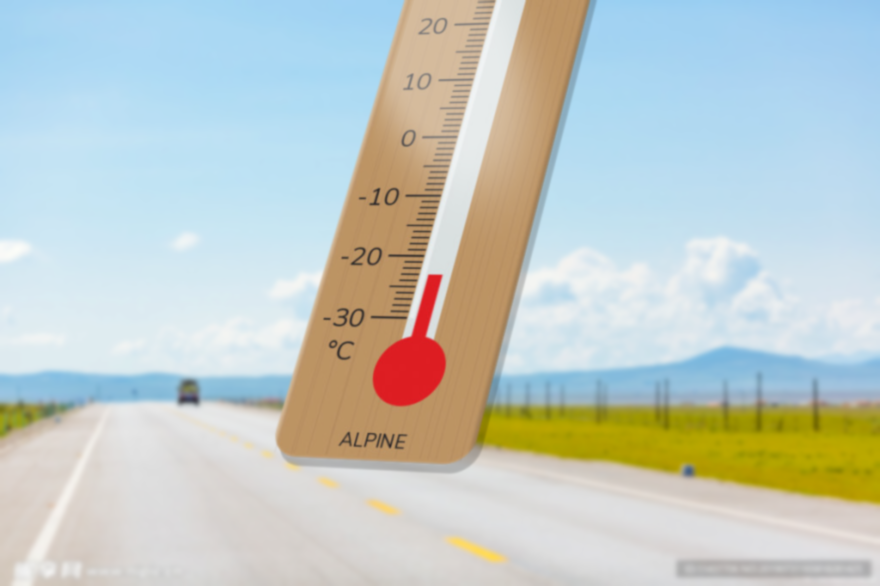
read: -23 °C
